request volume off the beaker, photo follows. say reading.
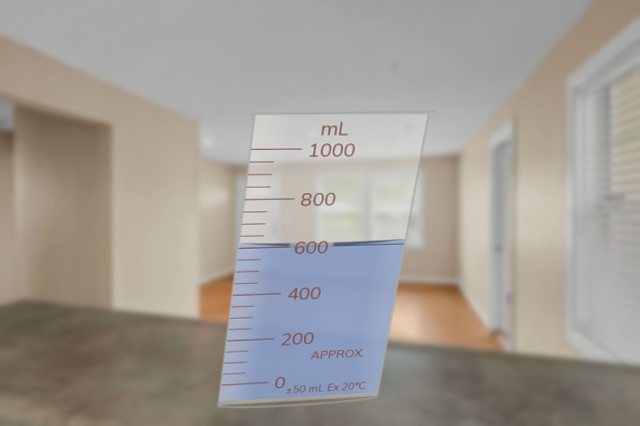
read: 600 mL
